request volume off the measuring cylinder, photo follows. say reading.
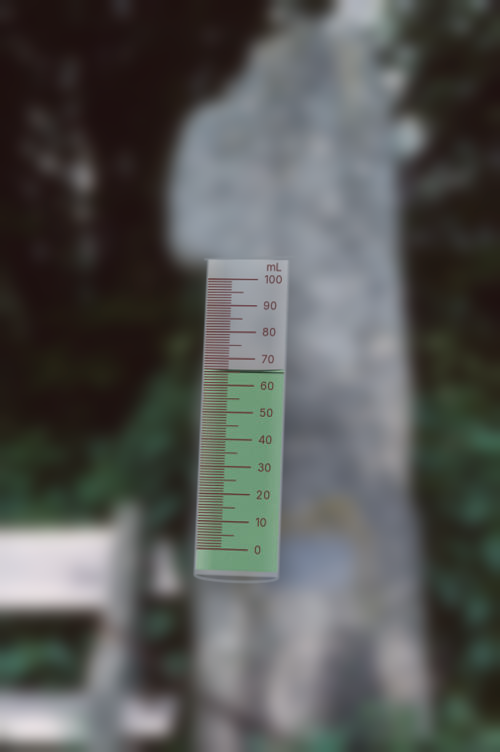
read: 65 mL
